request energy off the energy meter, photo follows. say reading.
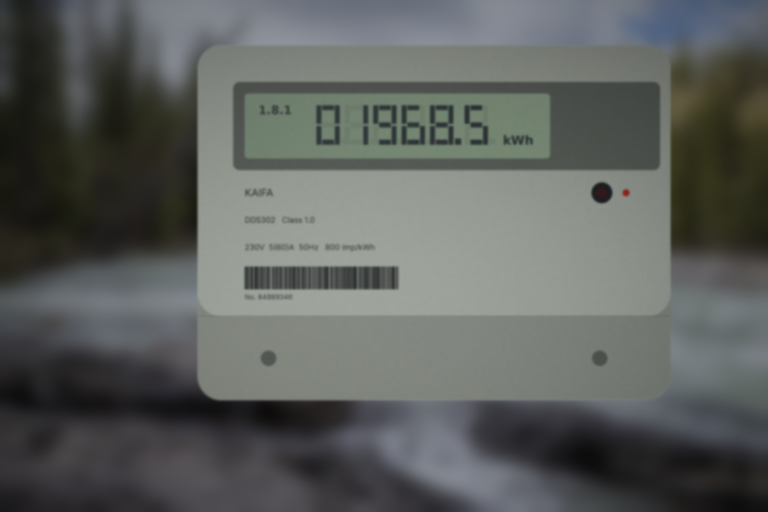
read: 1968.5 kWh
